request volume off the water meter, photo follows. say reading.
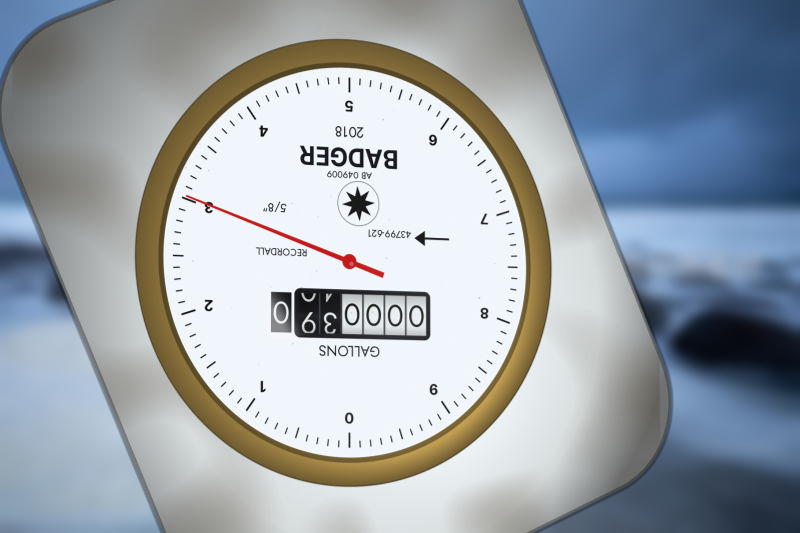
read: 393.0 gal
